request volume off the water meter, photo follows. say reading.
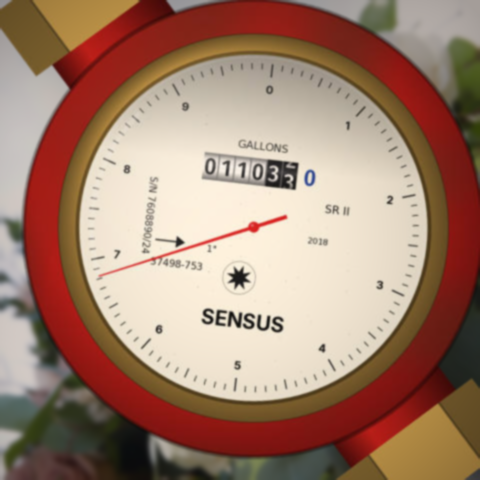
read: 110326.8 gal
